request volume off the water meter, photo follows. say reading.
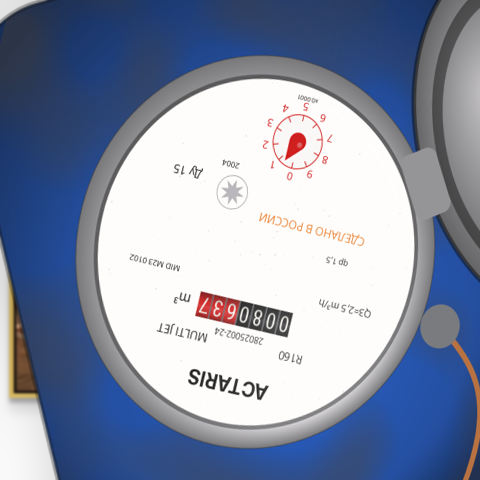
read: 80.6370 m³
